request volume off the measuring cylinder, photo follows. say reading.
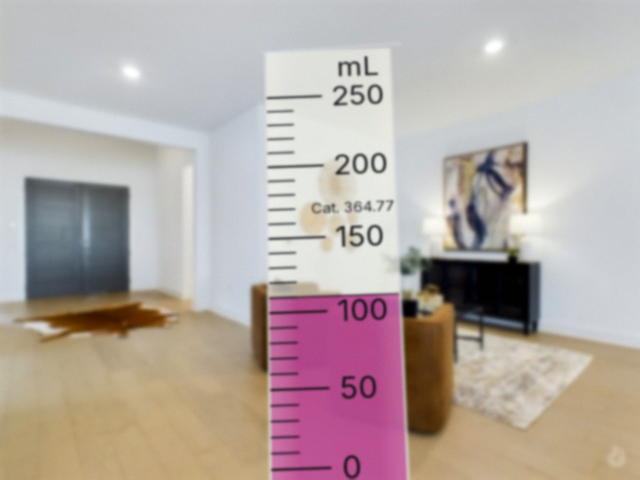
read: 110 mL
